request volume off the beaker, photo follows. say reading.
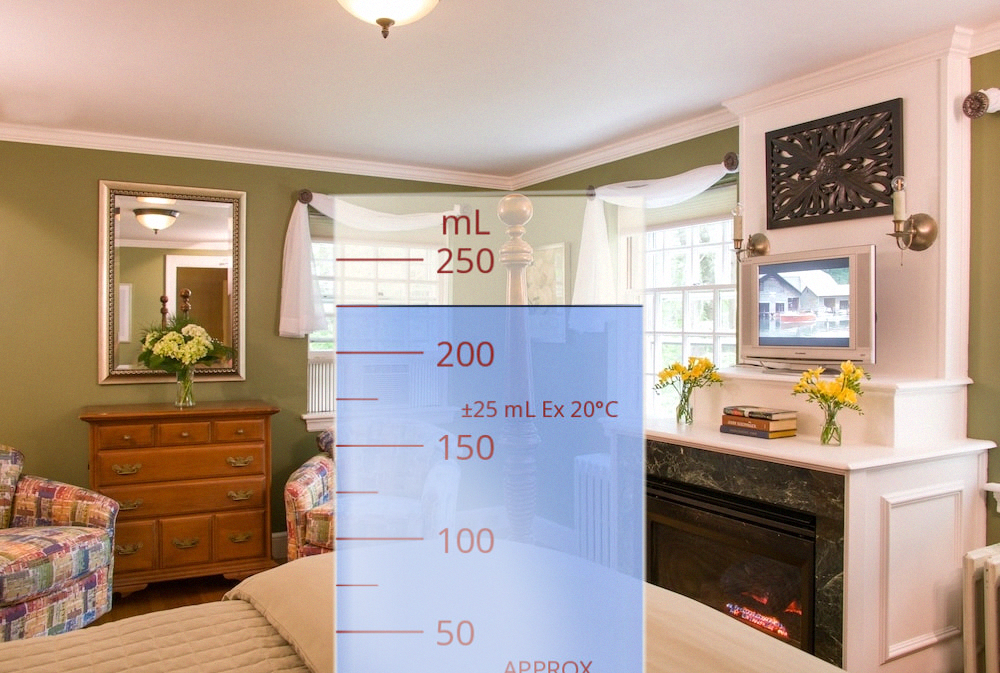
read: 225 mL
